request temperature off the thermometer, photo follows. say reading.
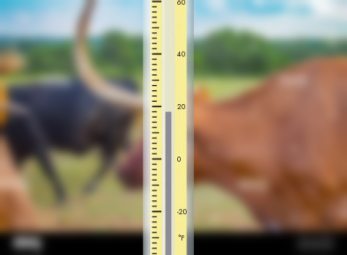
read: 18 °F
